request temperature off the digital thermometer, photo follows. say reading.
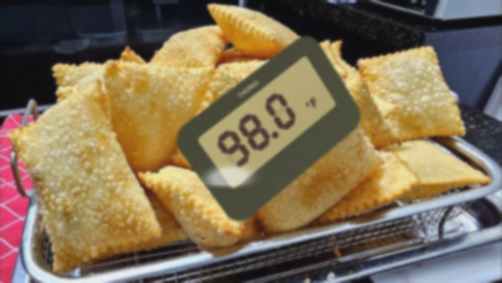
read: 98.0 °F
